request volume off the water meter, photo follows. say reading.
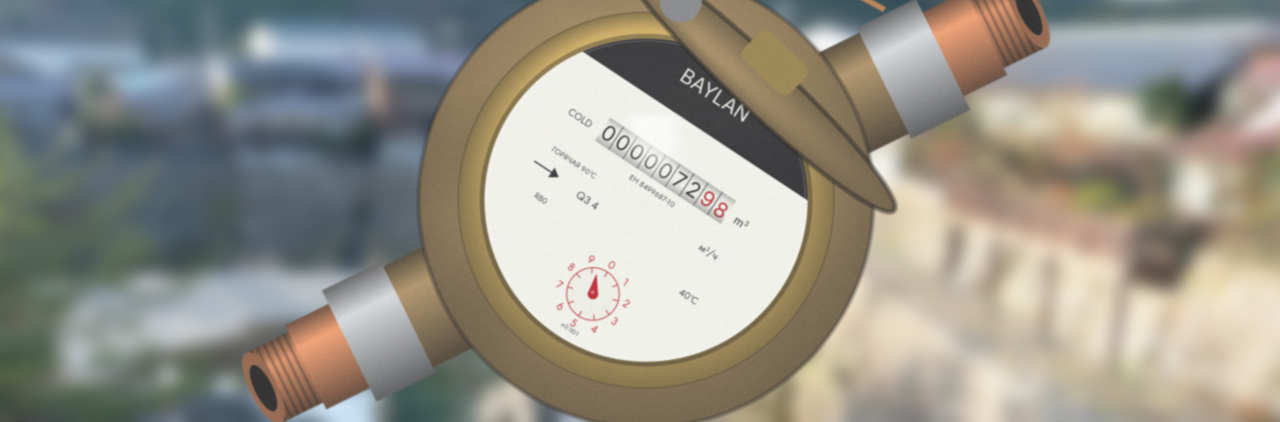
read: 72.979 m³
